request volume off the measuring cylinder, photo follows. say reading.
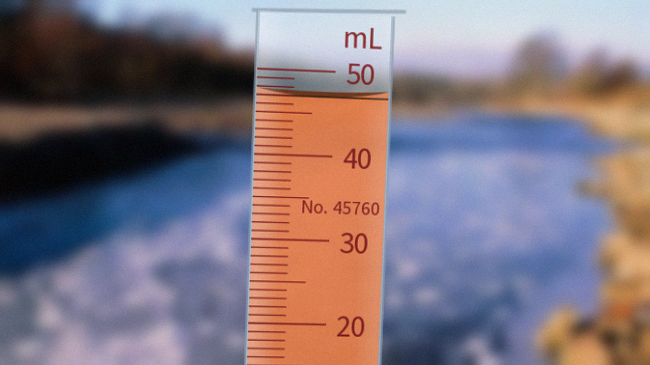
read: 47 mL
